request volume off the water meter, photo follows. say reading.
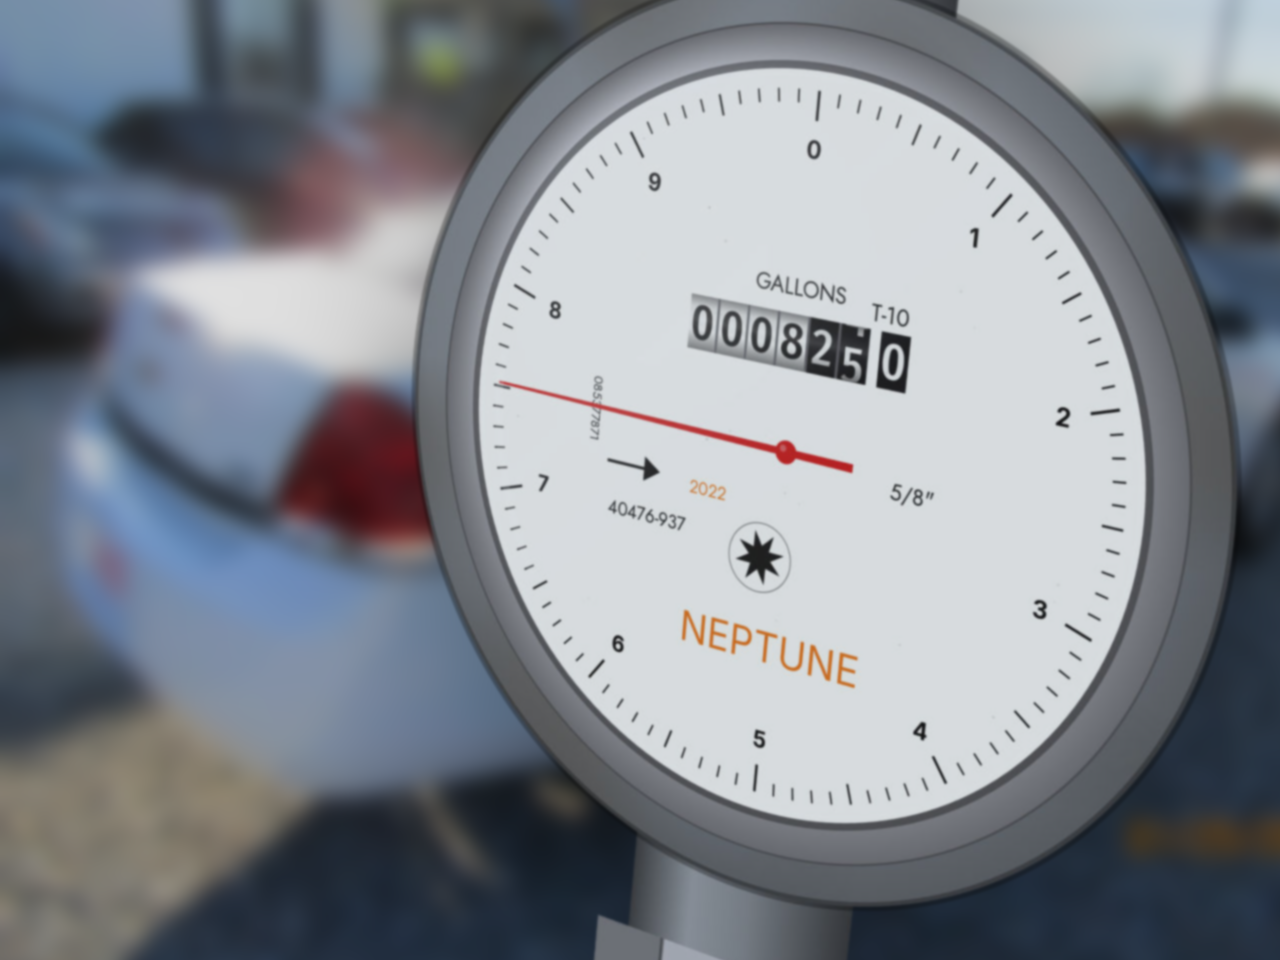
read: 8247.5 gal
